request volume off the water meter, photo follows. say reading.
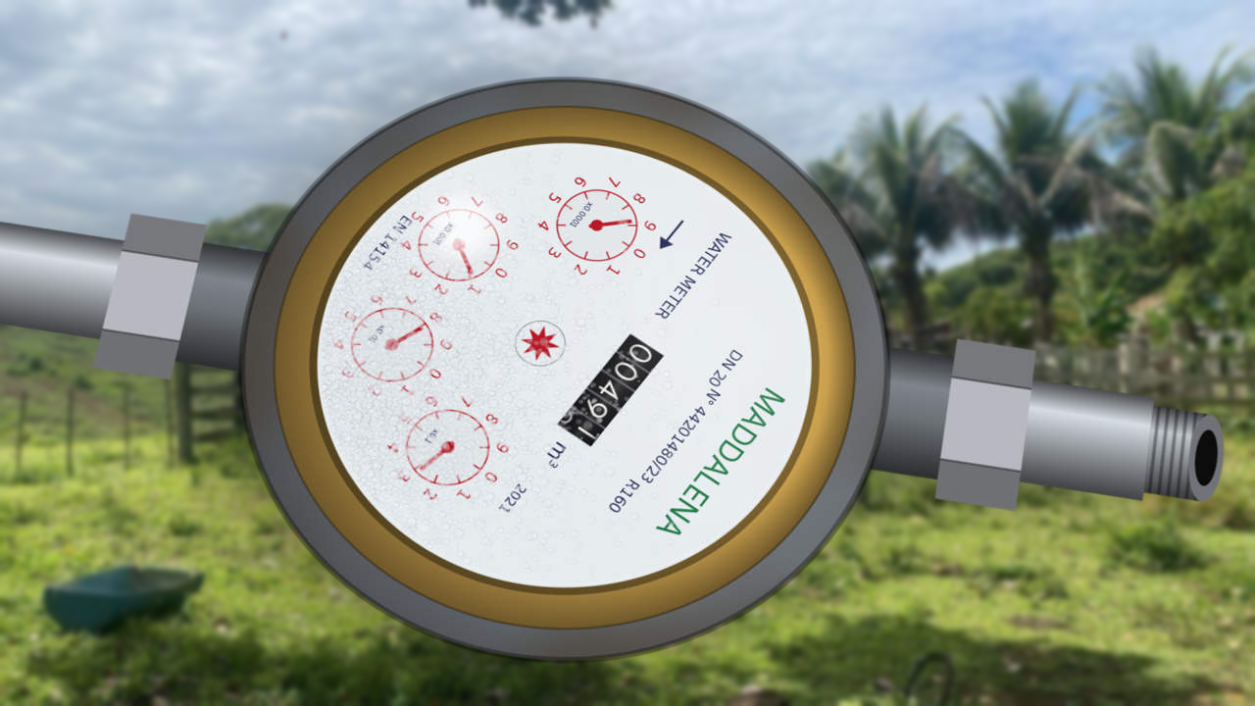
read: 491.2808 m³
